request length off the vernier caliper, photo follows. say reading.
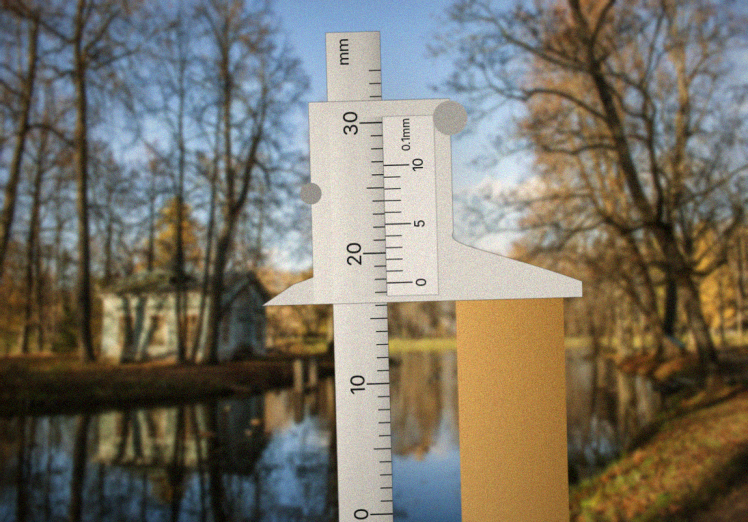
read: 17.7 mm
